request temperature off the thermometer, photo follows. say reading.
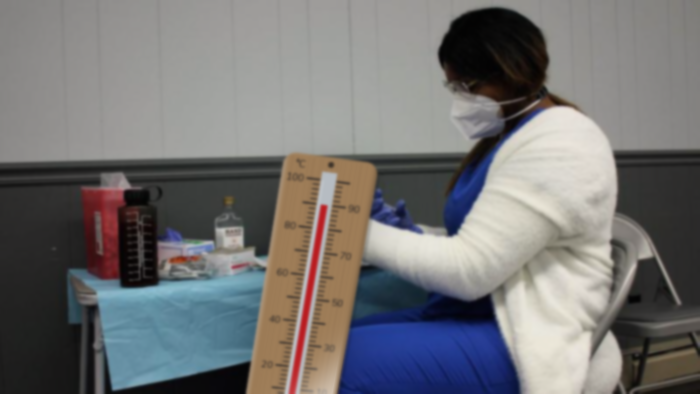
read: 90 °C
